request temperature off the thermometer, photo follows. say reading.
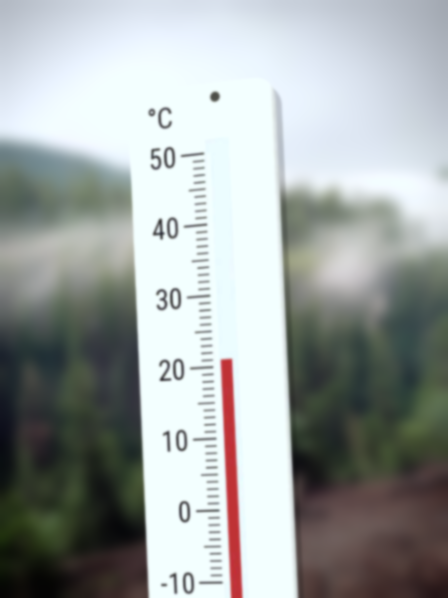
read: 21 °C
